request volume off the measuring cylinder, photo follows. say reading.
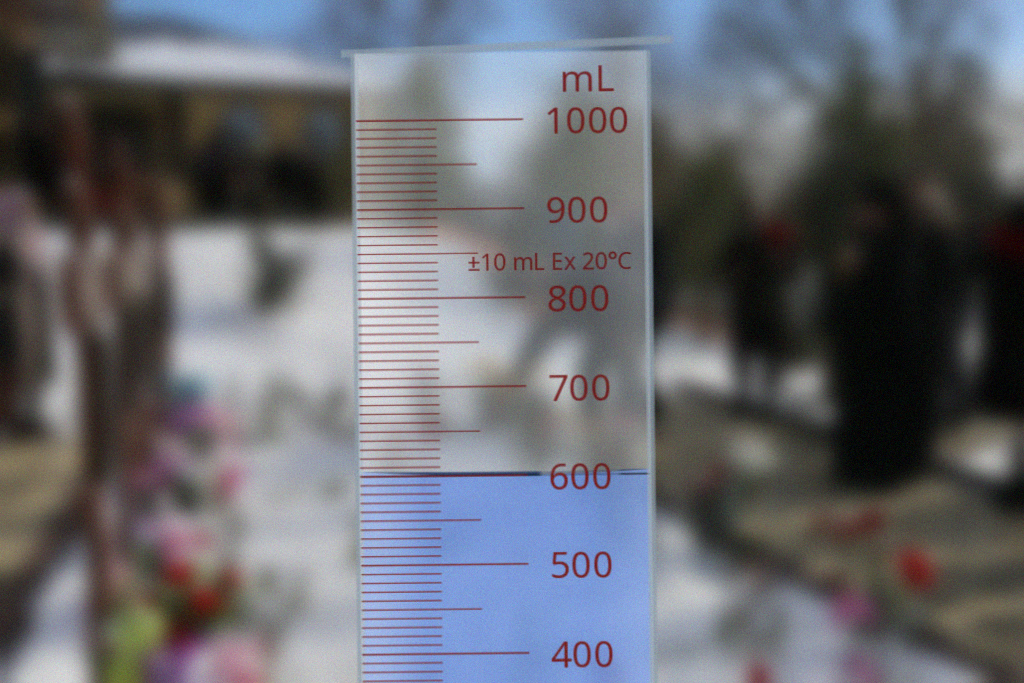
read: 600 mL
